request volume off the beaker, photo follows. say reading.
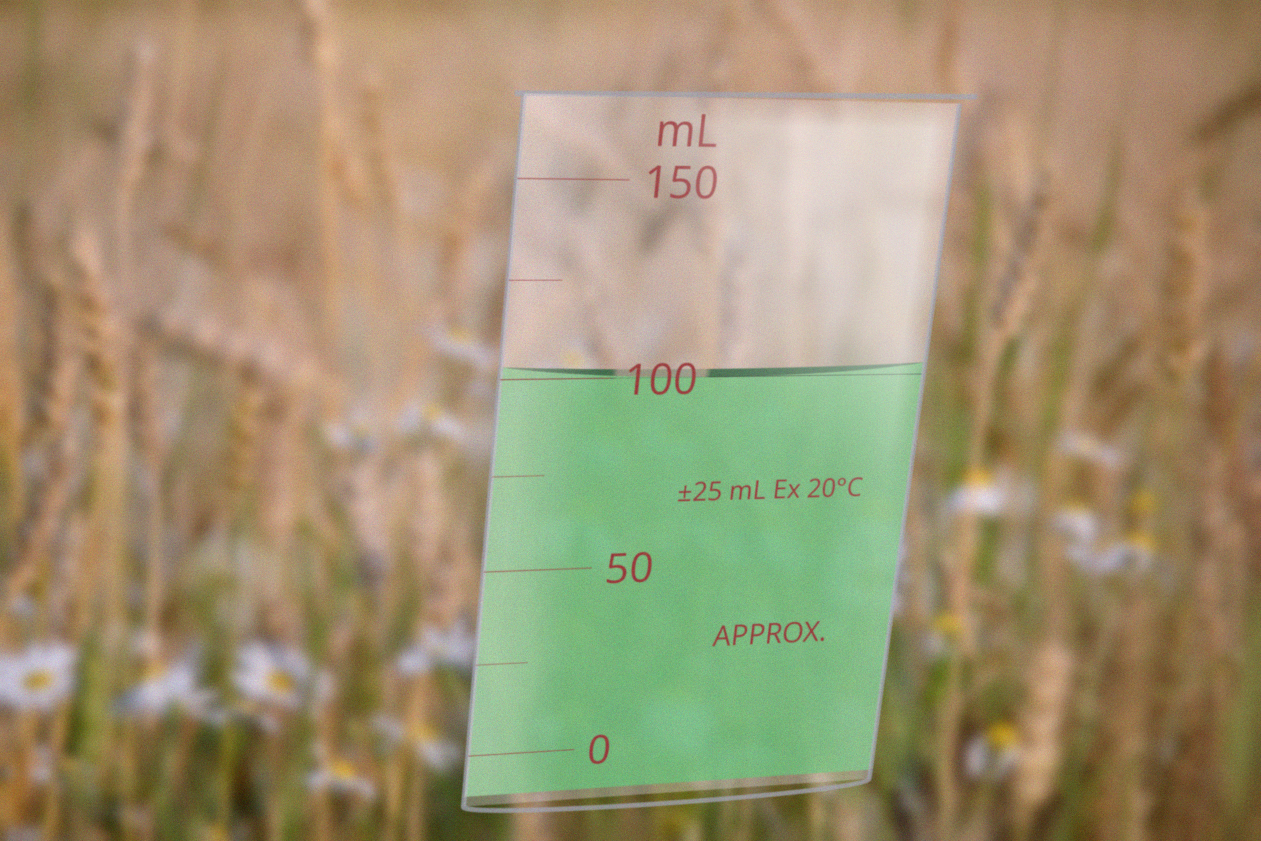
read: 100 mL
